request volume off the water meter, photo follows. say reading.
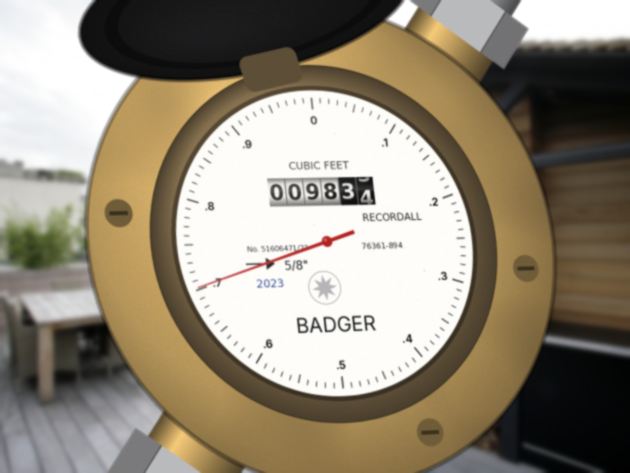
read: 9833.70 ft³
